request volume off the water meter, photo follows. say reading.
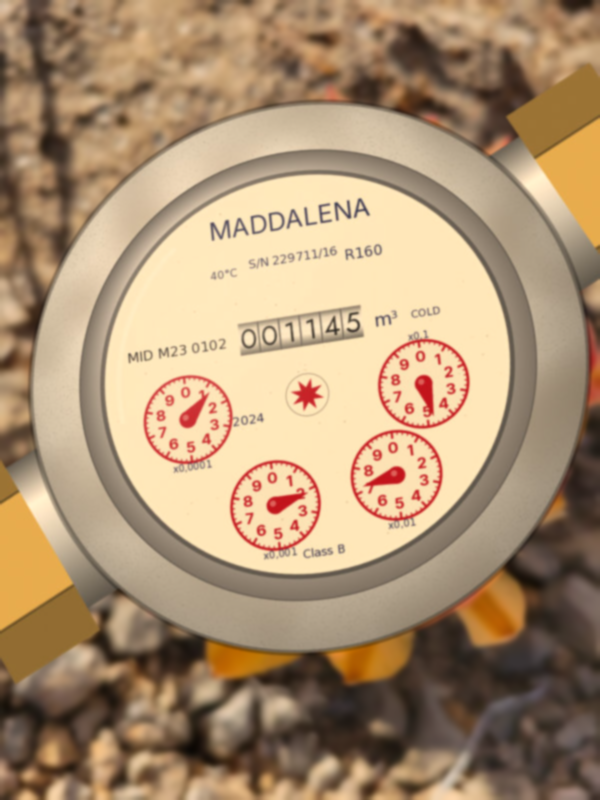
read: 1145.4721 m³
